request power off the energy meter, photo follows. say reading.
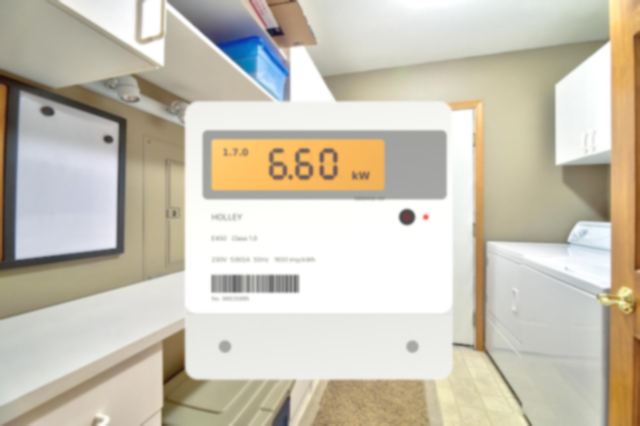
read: 6.60 kW
